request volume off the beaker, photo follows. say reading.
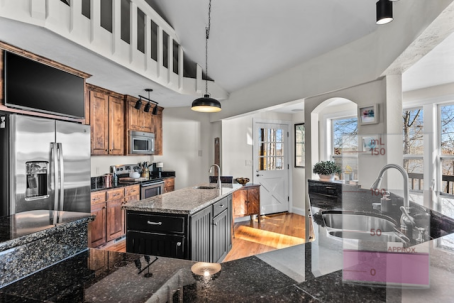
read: 25 mL
